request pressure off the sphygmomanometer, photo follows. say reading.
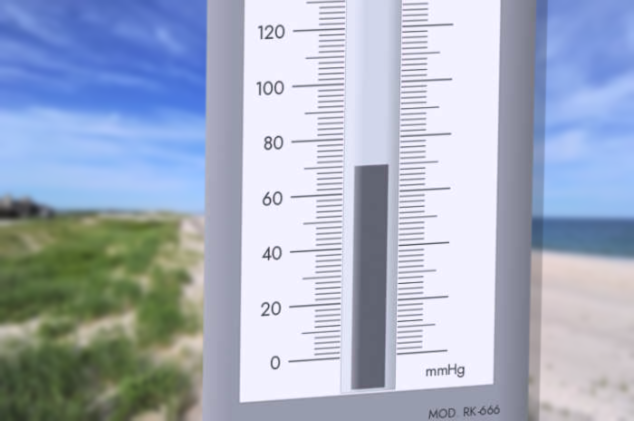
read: 70 mmHg
